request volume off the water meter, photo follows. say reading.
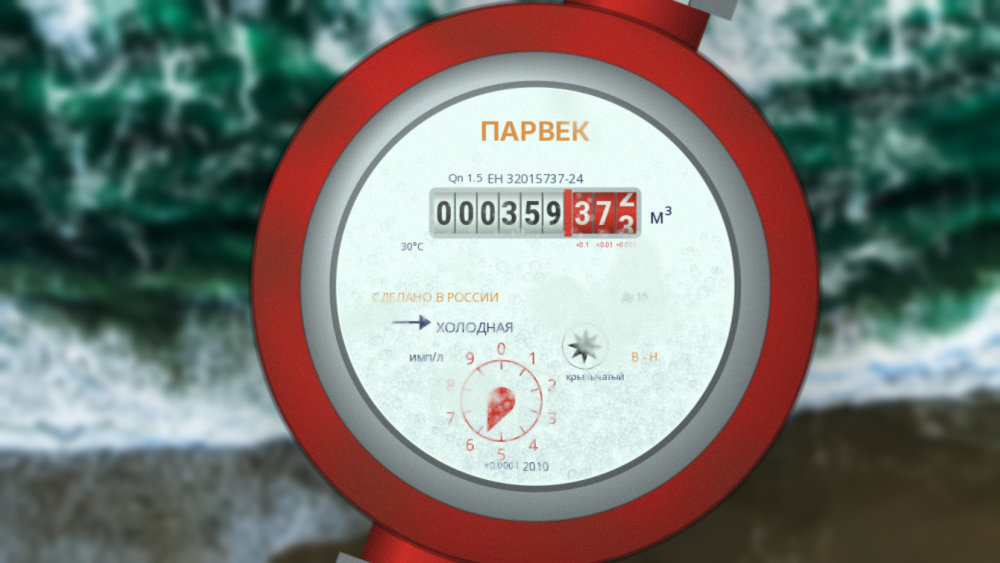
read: 359.3725 m³
